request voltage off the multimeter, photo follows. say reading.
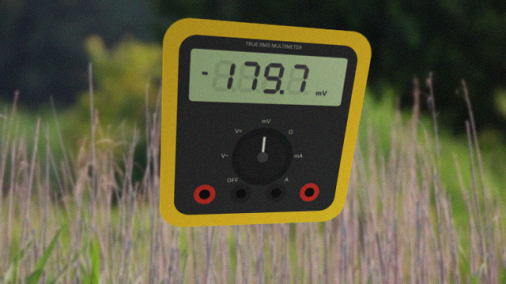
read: -179.7 mV
